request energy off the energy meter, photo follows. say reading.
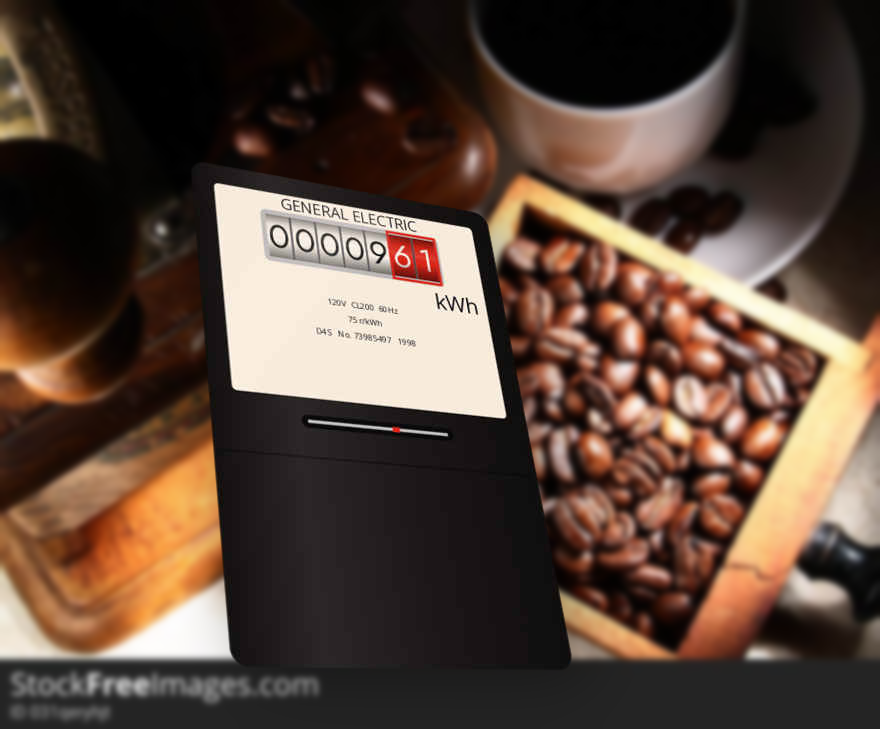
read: 9.61 kWh
